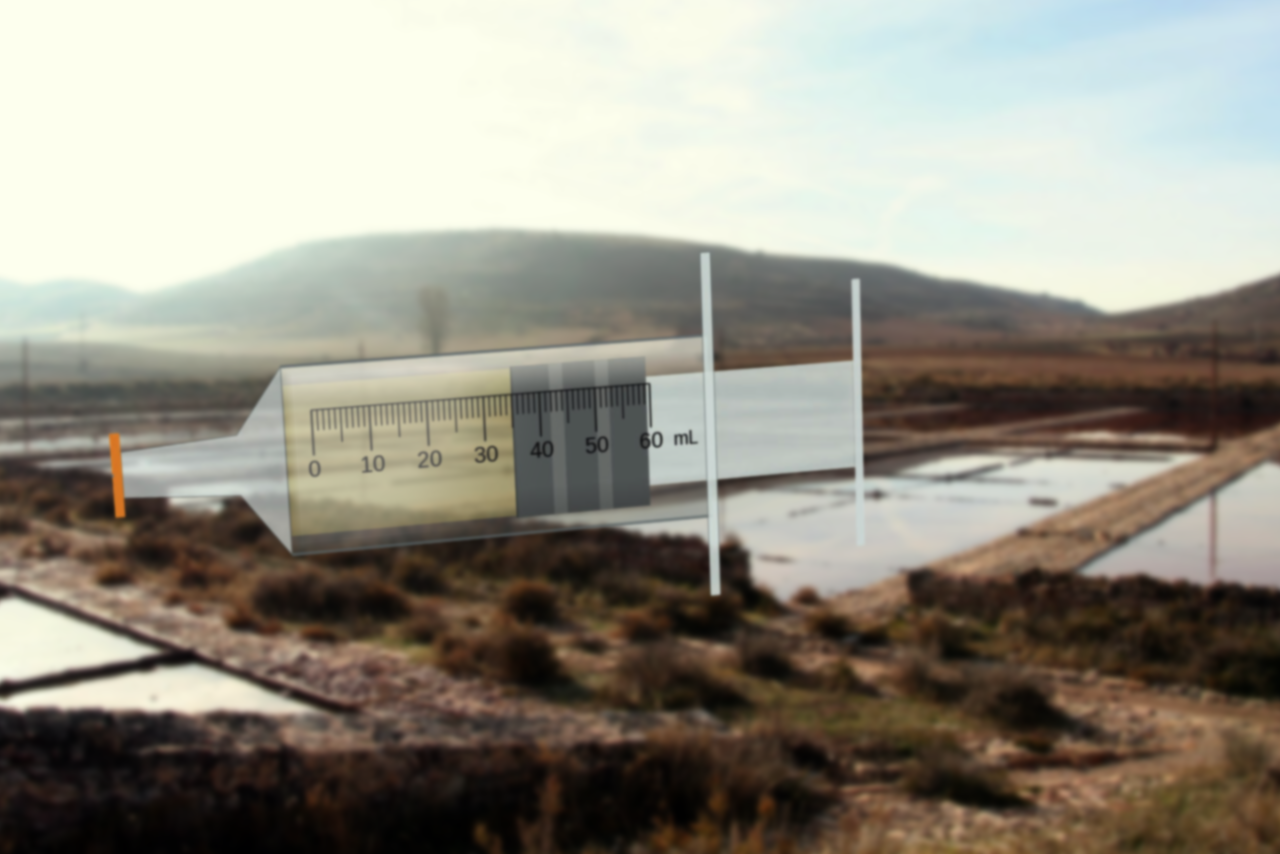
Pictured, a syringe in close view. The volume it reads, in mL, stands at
35 mL
